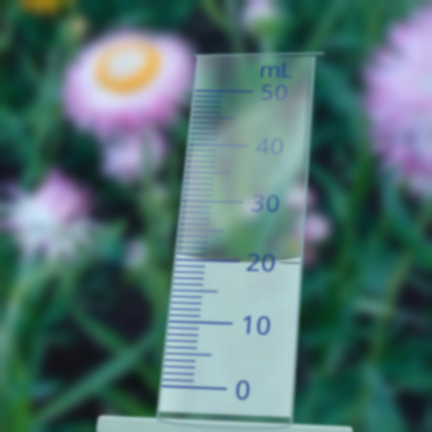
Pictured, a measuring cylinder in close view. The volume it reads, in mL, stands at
20 mL
